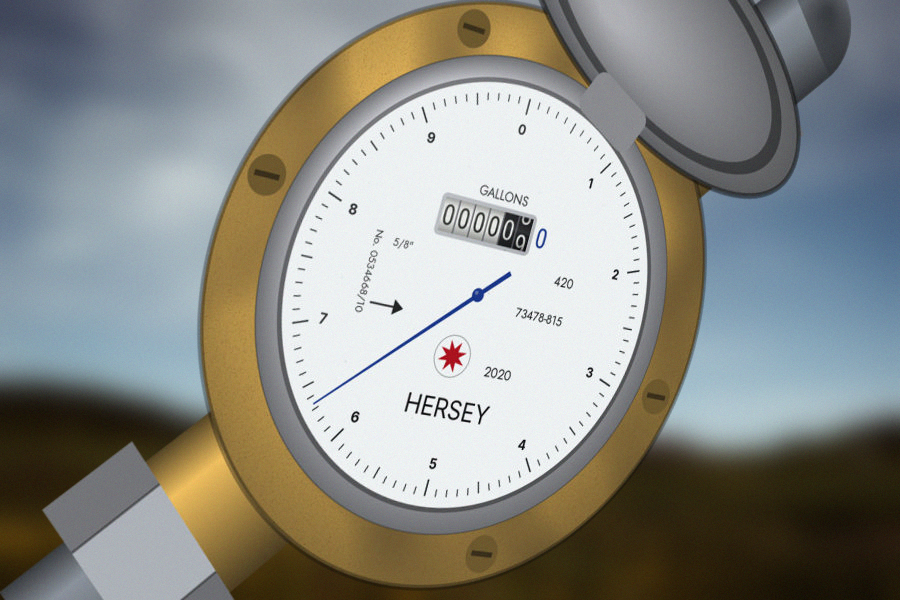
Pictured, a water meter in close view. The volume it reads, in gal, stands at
86.3 gal
